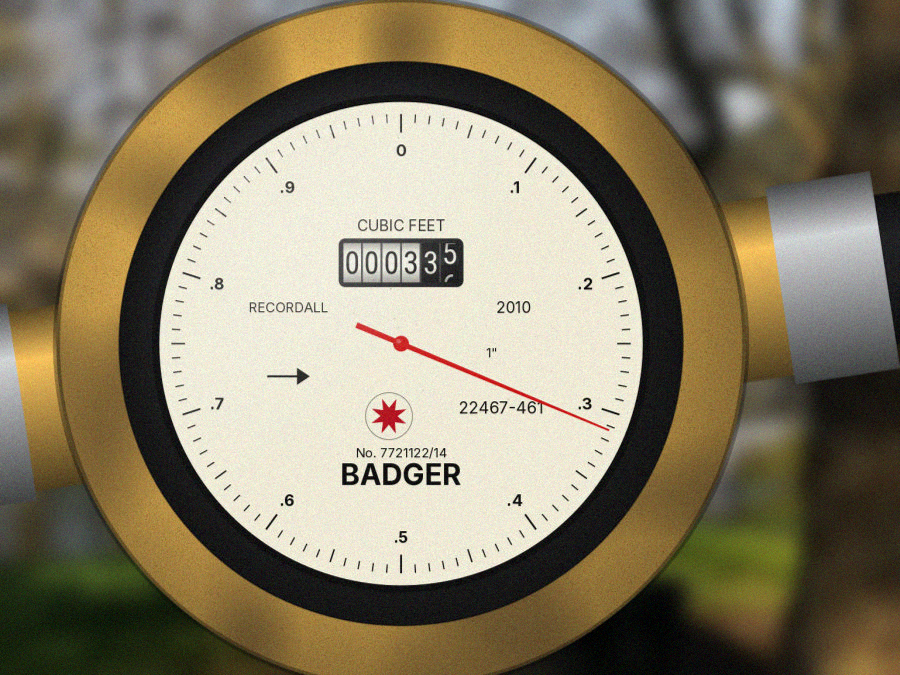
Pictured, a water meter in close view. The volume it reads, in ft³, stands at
335.31 ft³
